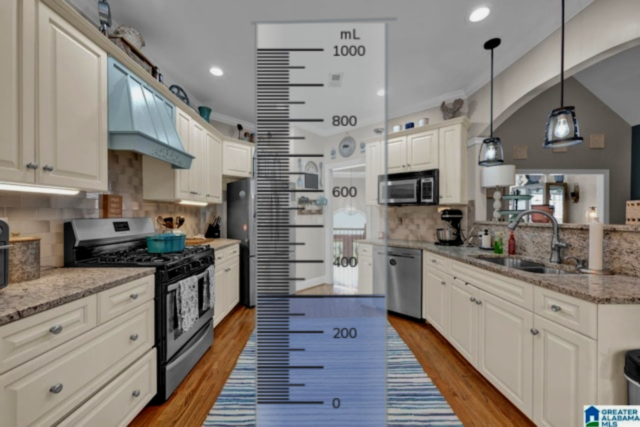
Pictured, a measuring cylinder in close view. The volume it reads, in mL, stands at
300 mL
